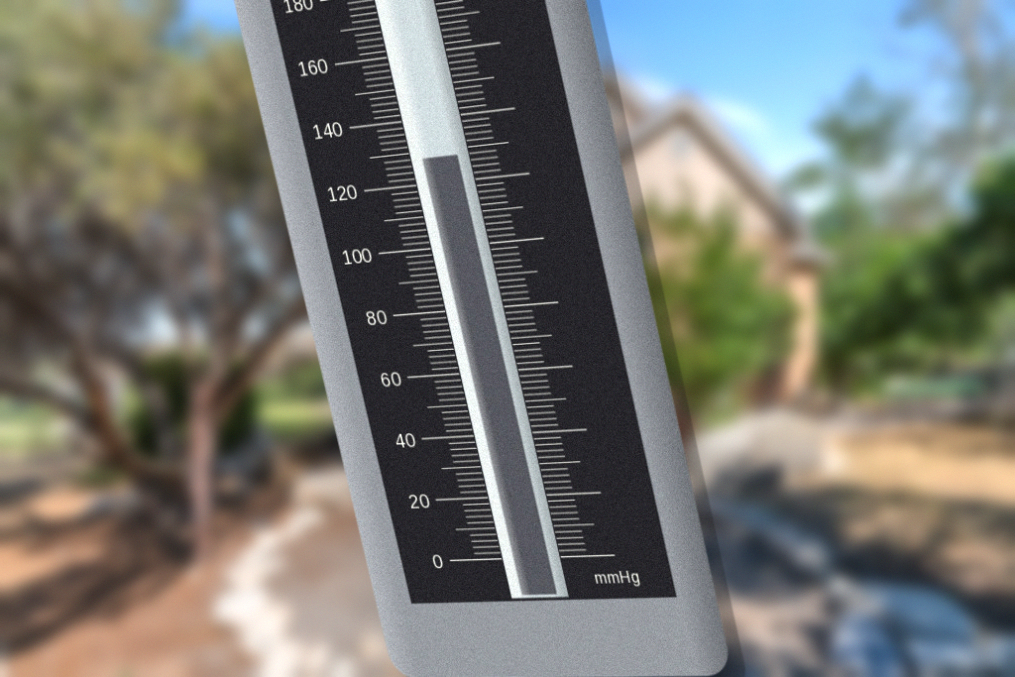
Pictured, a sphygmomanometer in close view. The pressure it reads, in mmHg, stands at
128 mmHg
